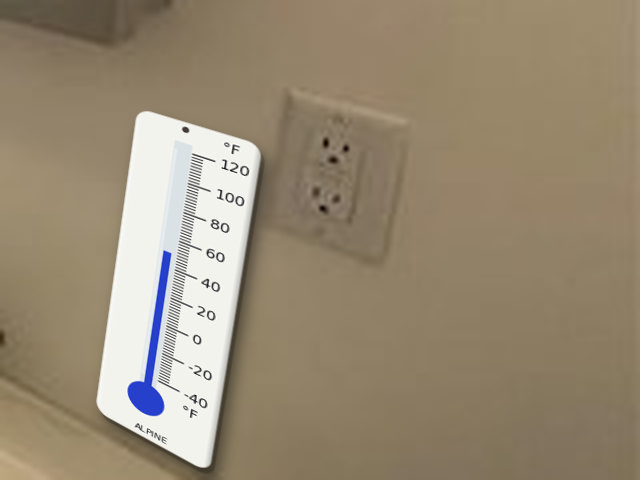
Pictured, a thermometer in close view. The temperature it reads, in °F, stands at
50 °F
